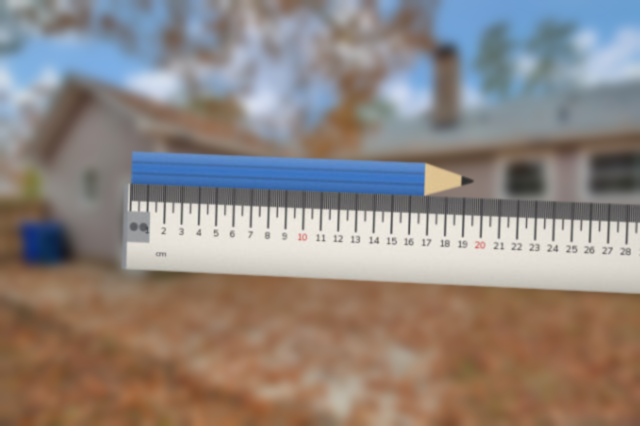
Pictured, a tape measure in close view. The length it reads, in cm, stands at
19.5 cm
